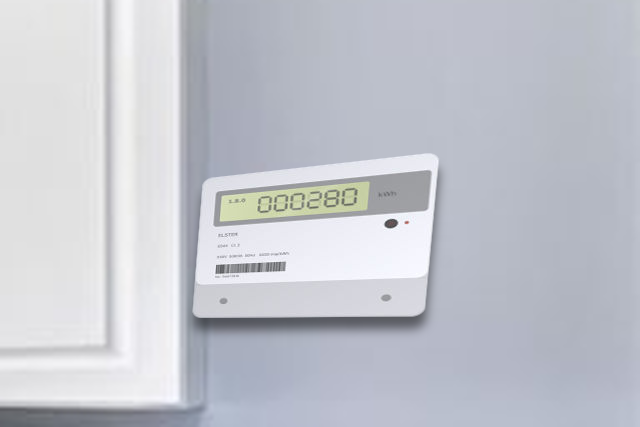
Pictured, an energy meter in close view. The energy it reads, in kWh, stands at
280 kWh
